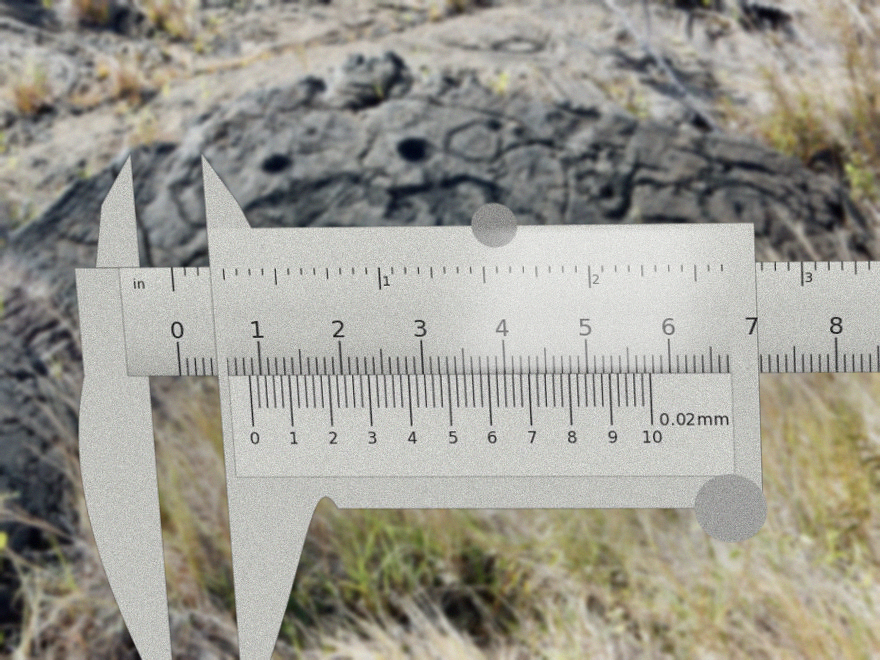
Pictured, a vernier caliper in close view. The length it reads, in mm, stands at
8.6 mm
